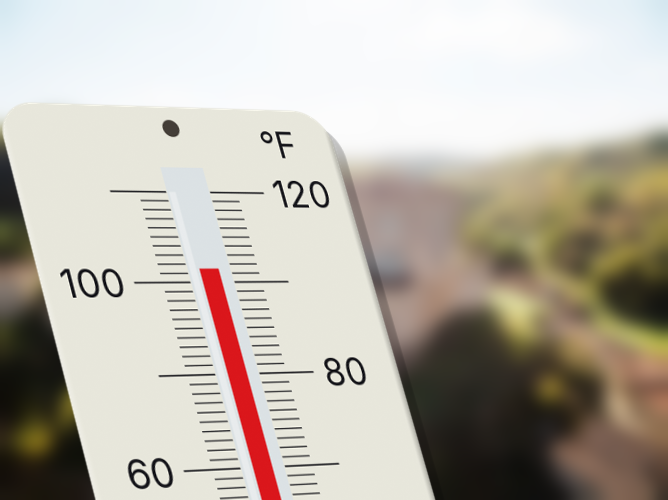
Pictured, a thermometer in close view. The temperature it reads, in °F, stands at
103 °F
